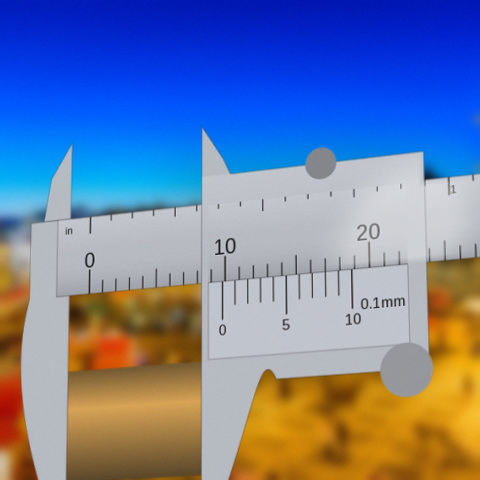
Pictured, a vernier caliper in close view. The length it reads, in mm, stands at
9.8 mm
